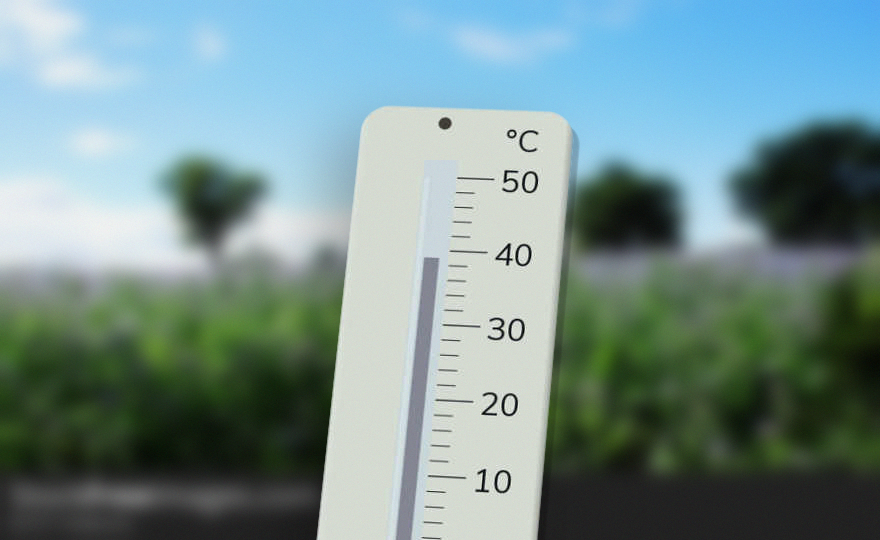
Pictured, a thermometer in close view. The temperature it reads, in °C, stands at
39 °C
